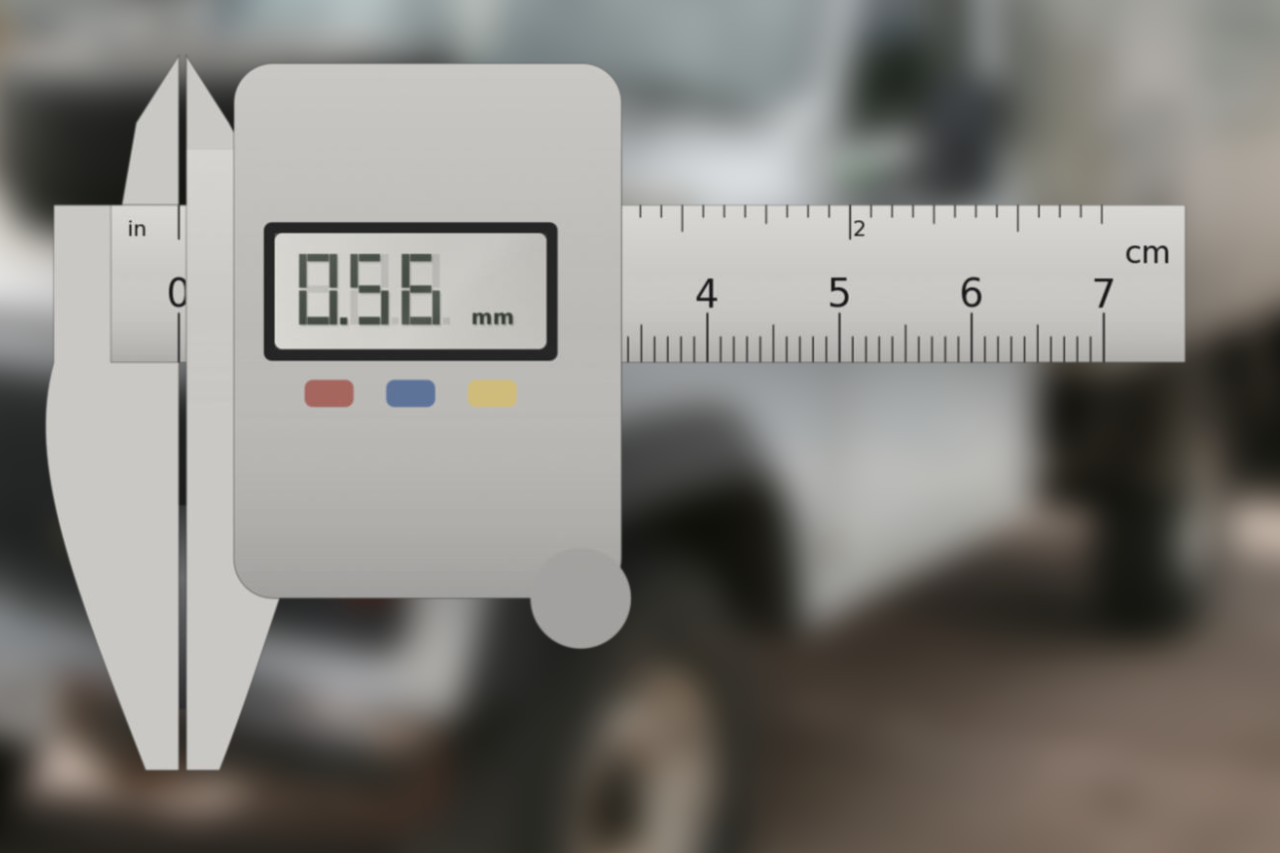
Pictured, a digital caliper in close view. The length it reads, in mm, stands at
0.56 mm
